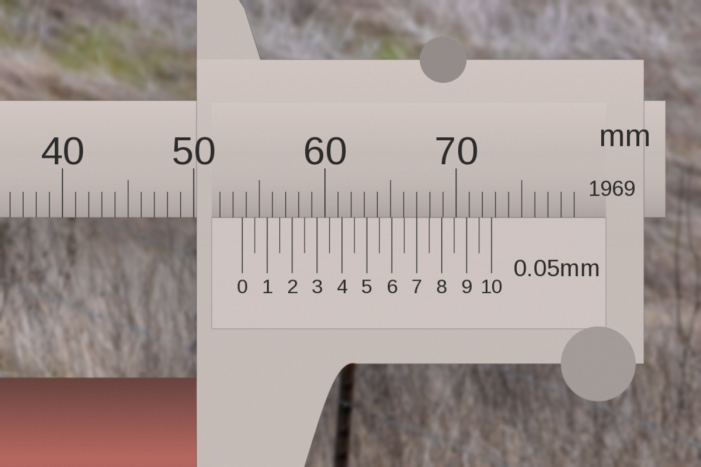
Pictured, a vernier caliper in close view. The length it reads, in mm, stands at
53.7 mm
